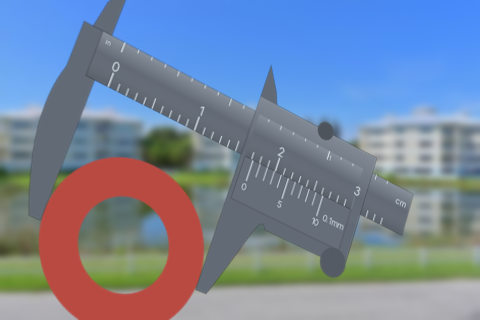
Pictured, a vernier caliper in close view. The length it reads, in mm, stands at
17.2 mm
